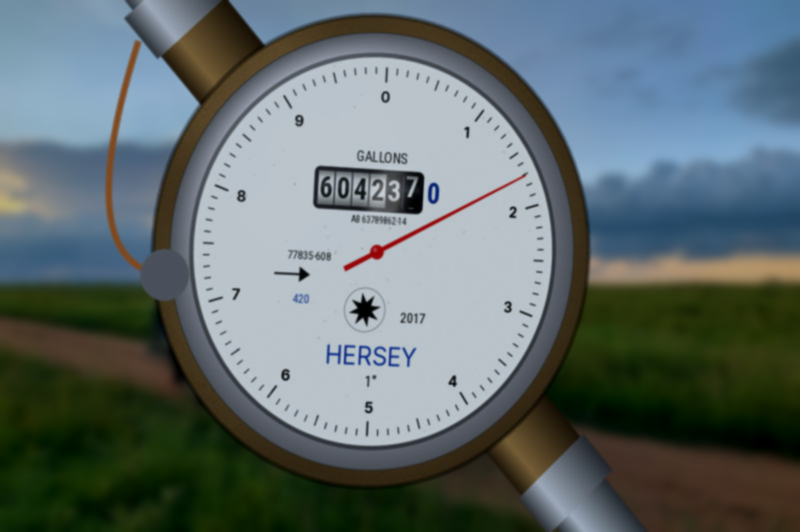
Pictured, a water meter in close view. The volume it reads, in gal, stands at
6042371.7 gal
